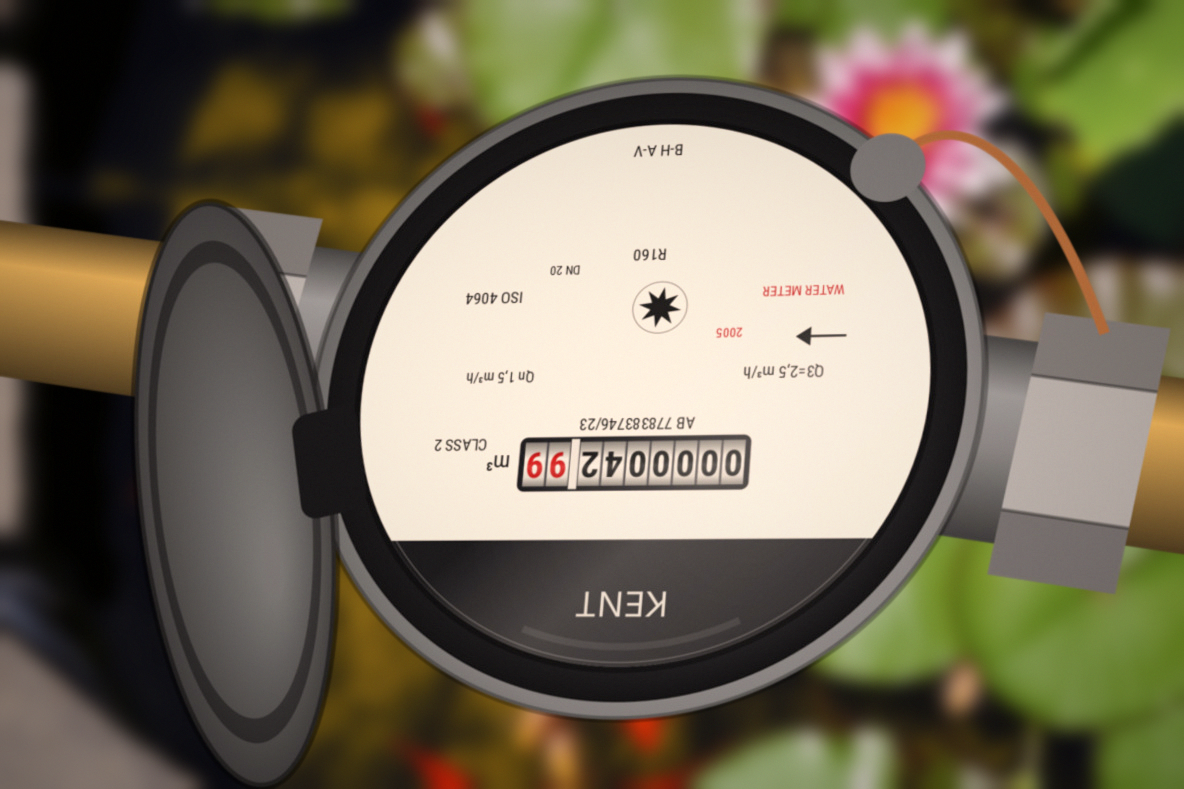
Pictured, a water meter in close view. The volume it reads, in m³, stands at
42.99 m³
